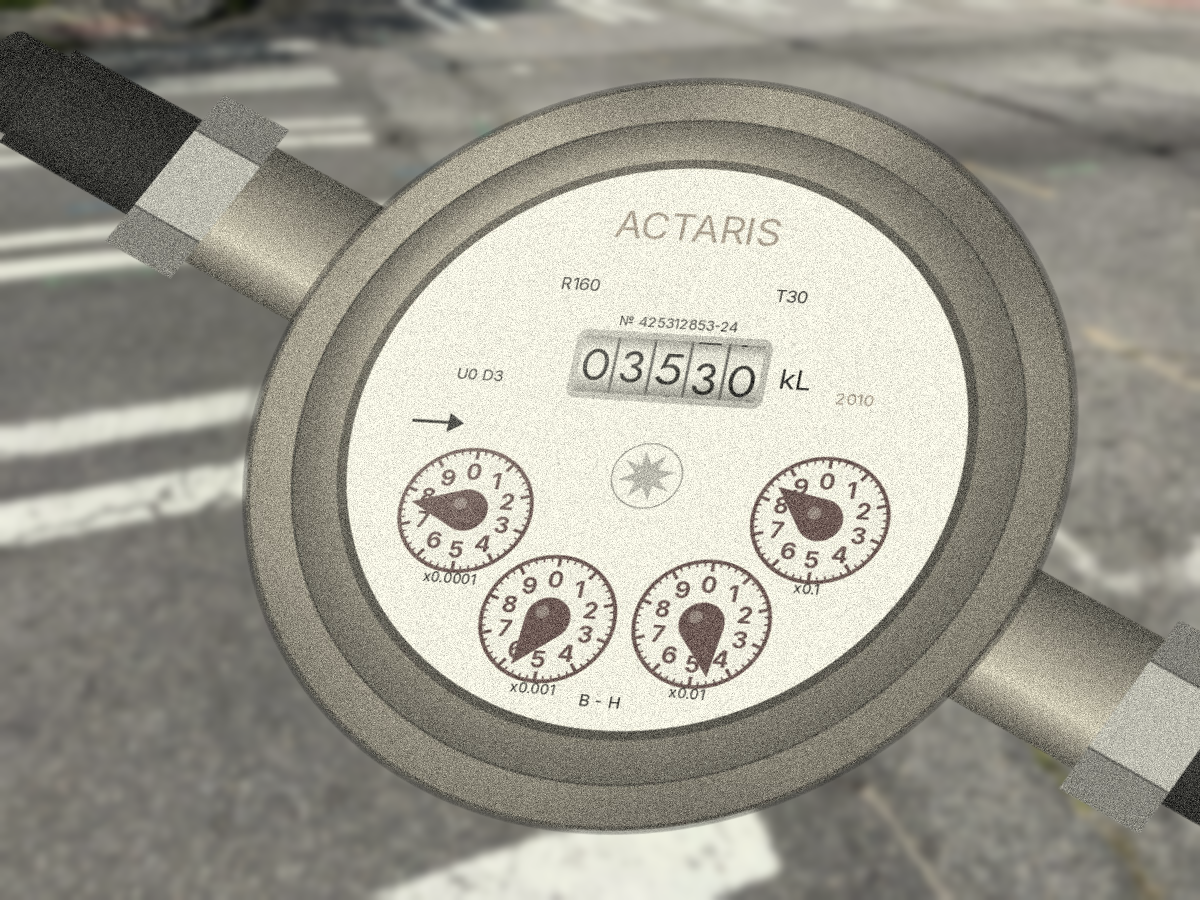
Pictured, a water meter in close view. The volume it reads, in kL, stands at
3529.8457 kL
